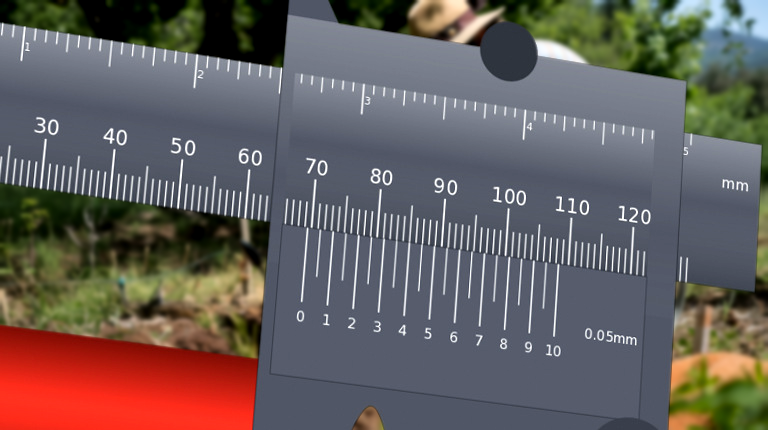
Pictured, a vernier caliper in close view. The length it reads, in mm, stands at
69.4 mm
